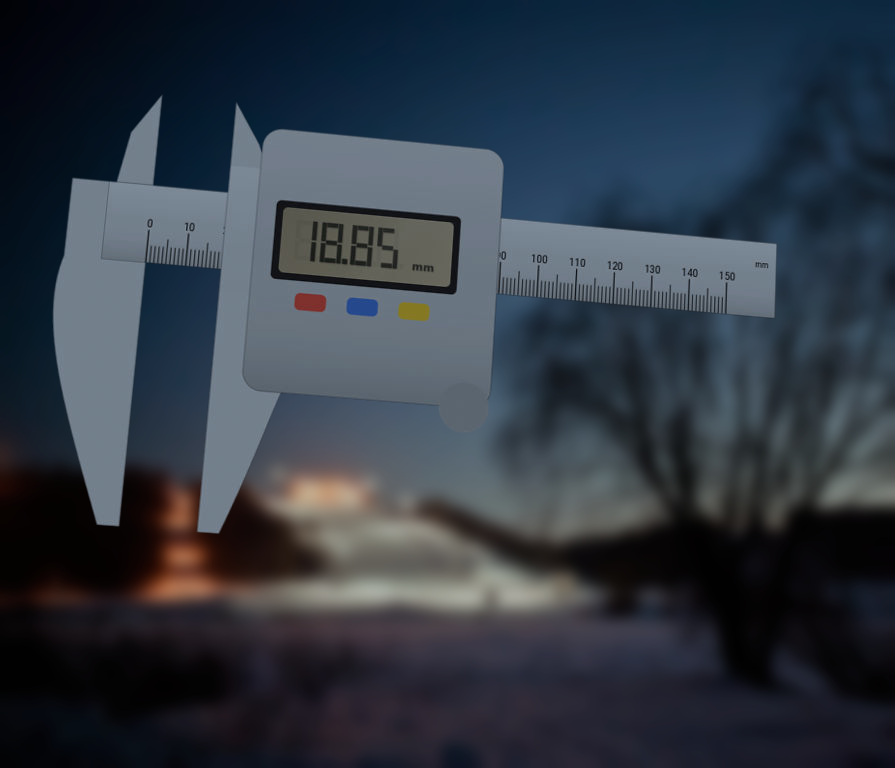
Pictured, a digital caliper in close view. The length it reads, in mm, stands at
18.85 mm
